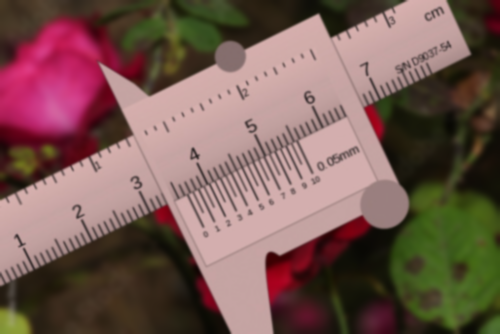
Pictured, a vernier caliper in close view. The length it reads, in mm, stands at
36.5 mm
